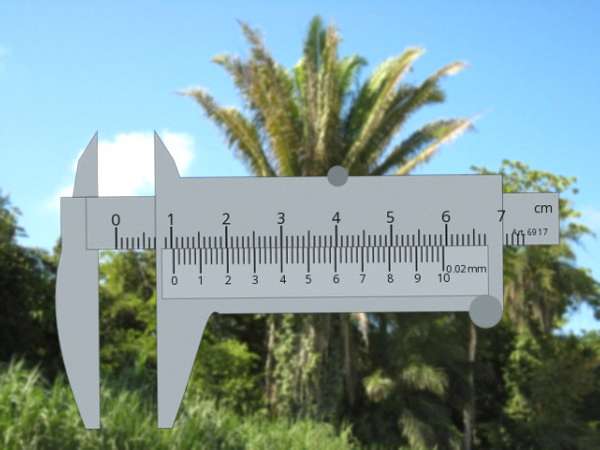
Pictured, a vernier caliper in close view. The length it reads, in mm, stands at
10.4 mm
